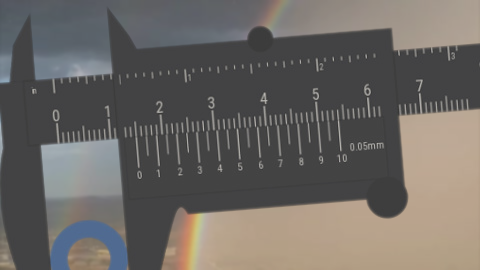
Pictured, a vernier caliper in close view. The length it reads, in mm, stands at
15.0 mm
